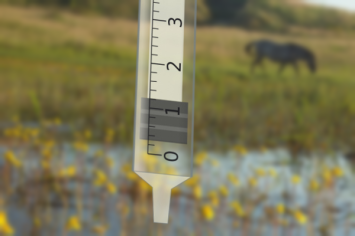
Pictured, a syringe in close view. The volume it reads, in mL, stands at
0.3 mL
